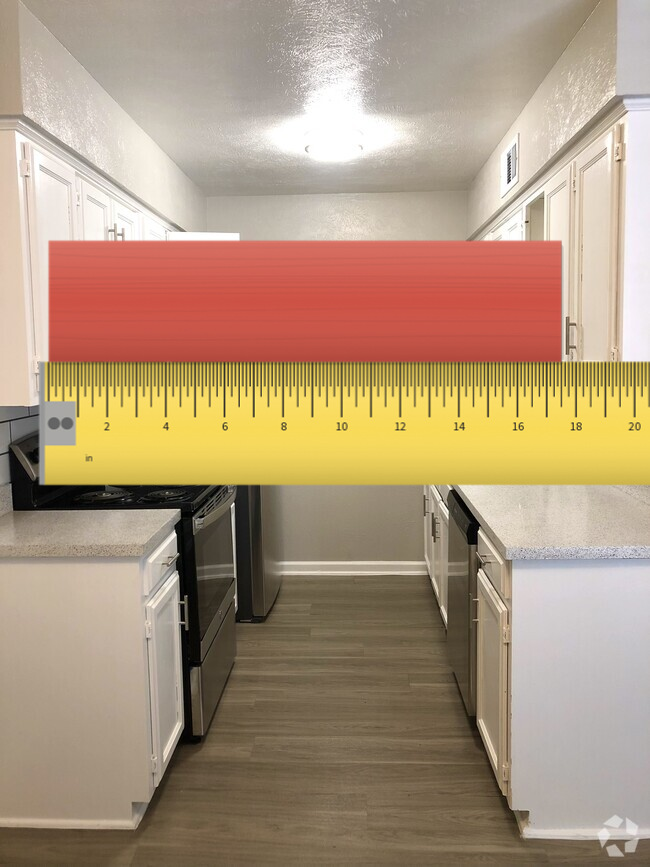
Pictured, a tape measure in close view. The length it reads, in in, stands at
17.5 in
